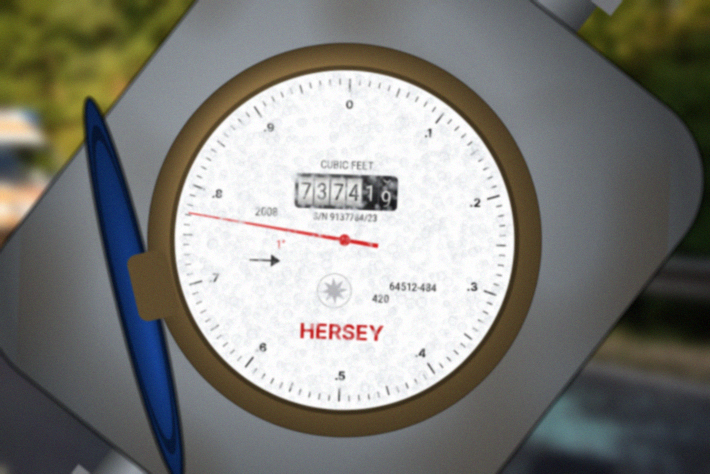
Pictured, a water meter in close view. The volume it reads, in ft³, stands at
737418.77 ft³
